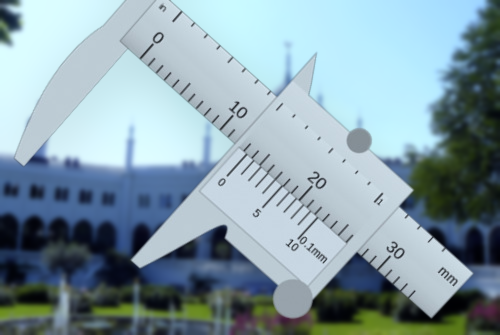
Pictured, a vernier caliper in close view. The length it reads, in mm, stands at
13.4 mm
